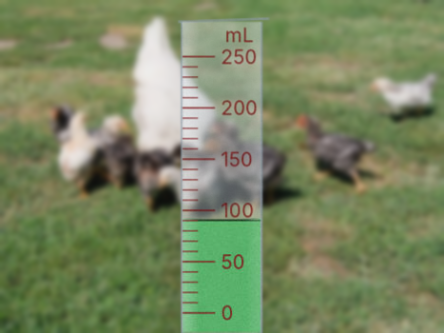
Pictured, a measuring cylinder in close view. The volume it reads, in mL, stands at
90 mL
